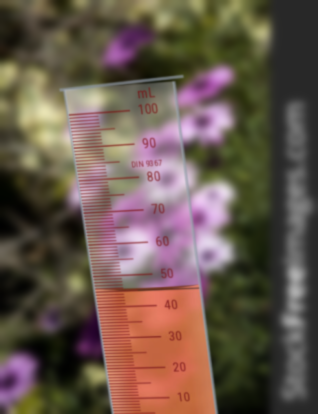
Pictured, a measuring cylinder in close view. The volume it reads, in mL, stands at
45 mL
